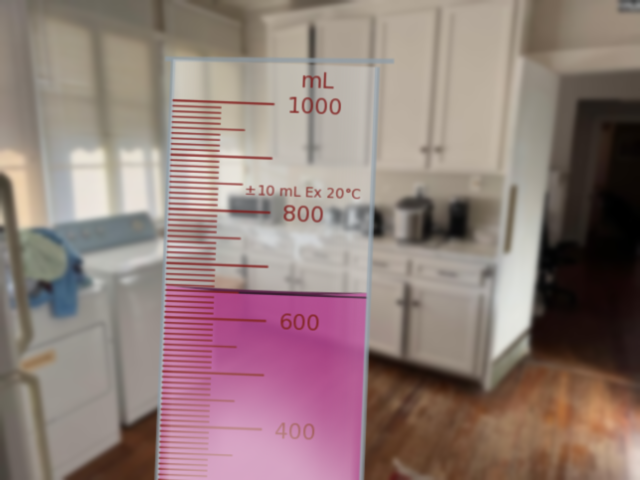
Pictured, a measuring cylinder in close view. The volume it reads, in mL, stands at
650 mL
